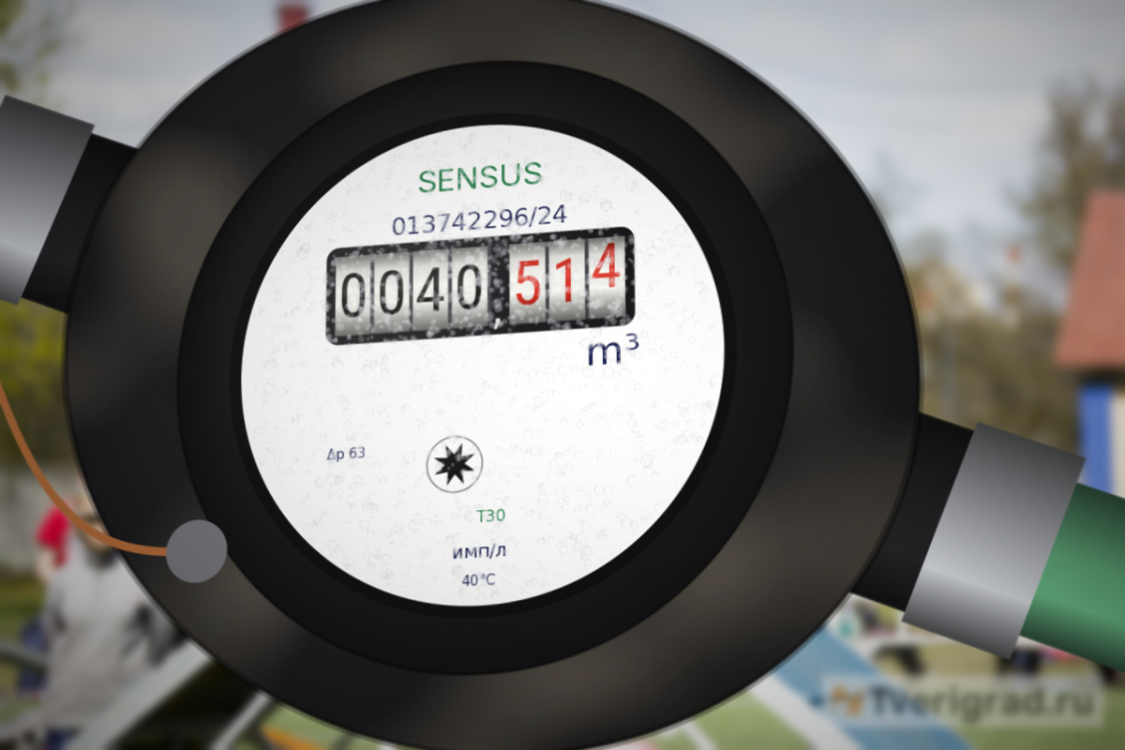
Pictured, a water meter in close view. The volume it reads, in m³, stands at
40.514 m³
